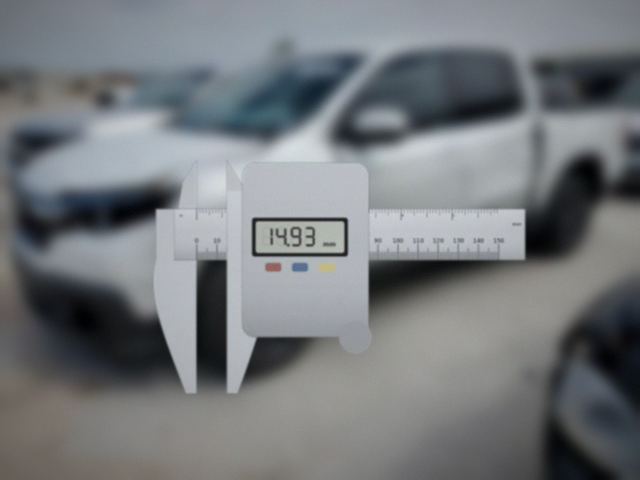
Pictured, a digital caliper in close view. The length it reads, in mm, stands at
14.93 mm
